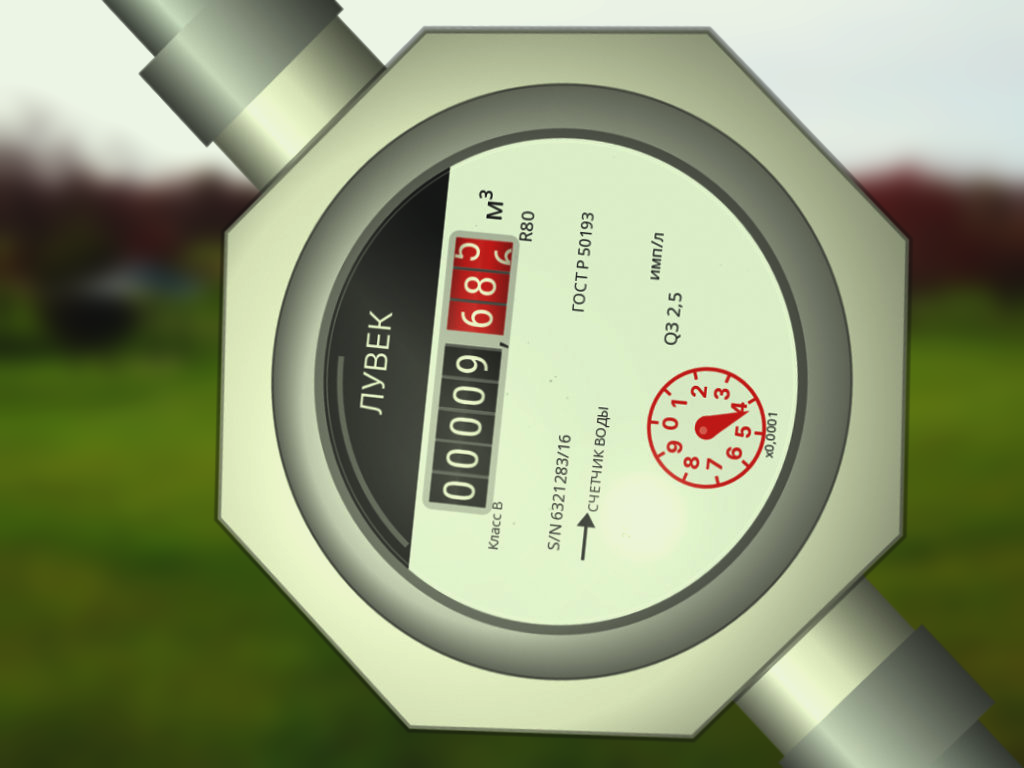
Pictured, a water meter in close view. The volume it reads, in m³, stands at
9.6854 m³
